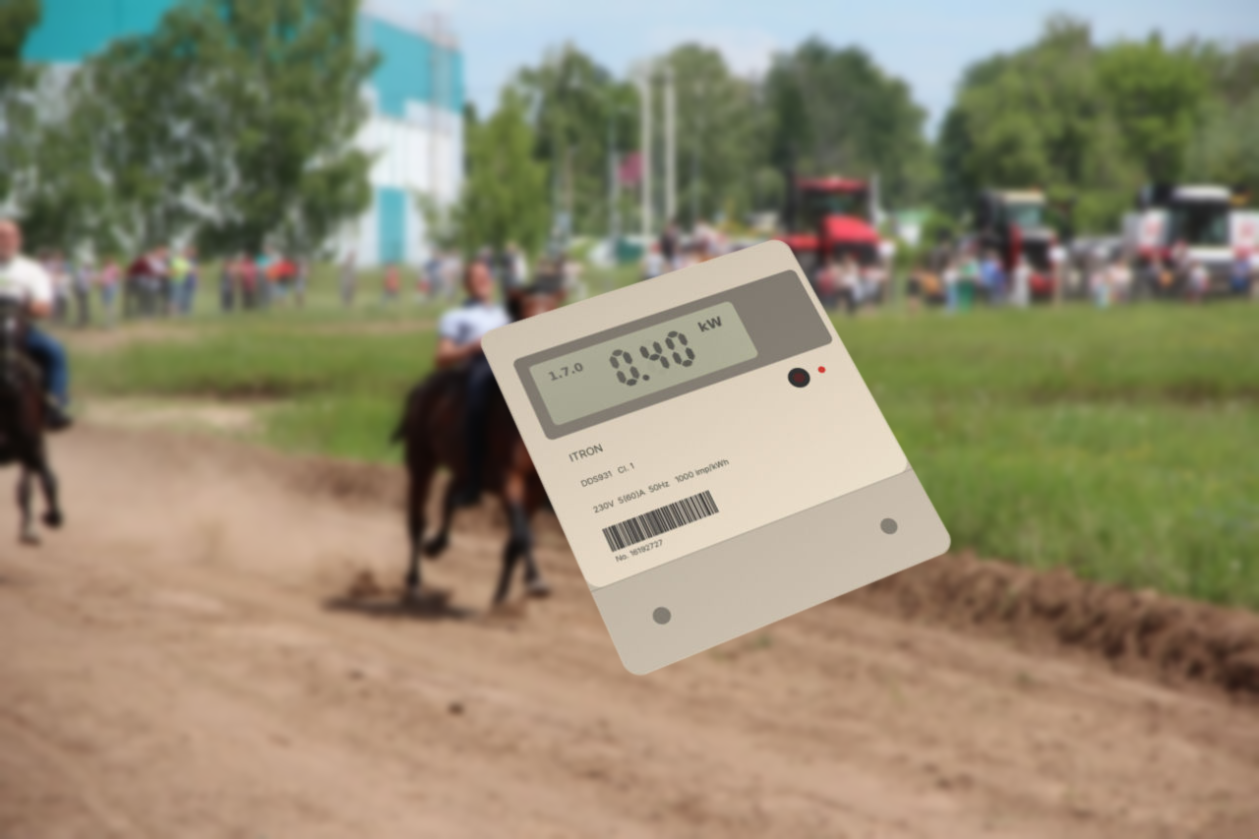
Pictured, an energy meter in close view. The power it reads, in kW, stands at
0.40 kW
